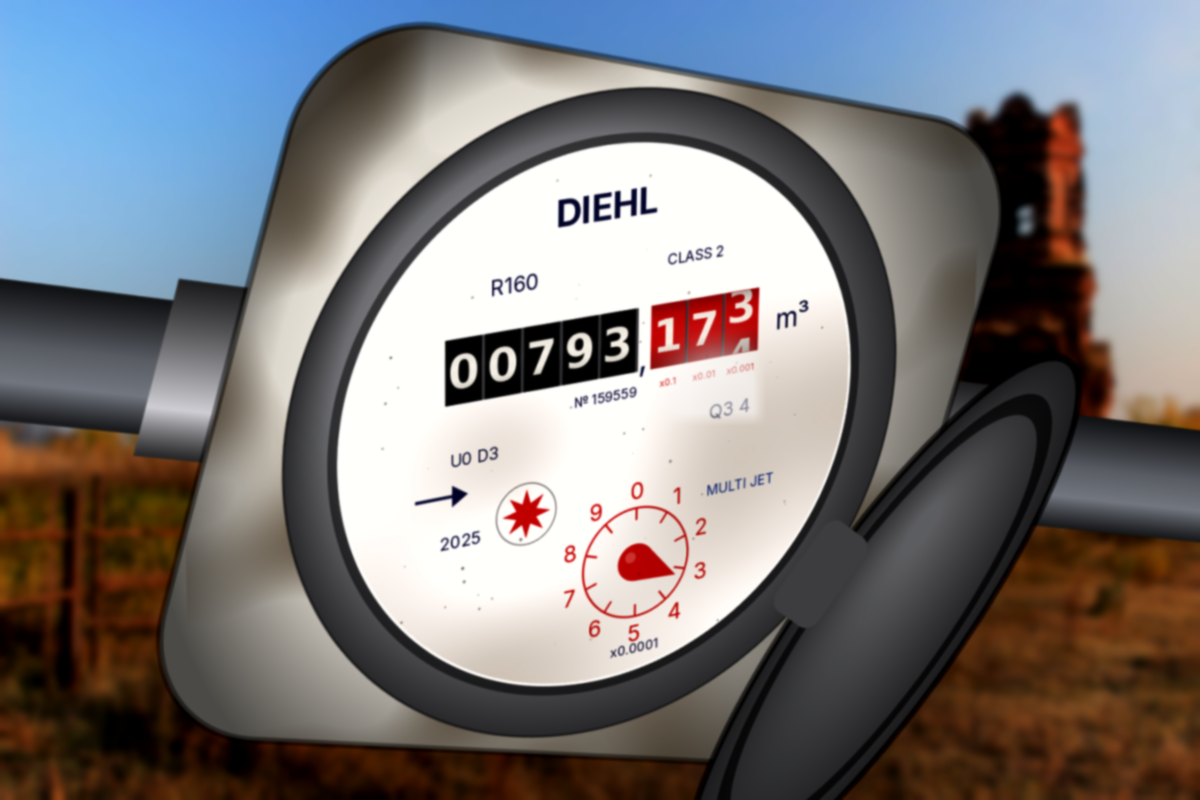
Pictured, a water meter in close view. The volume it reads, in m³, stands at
793.1733 m³
